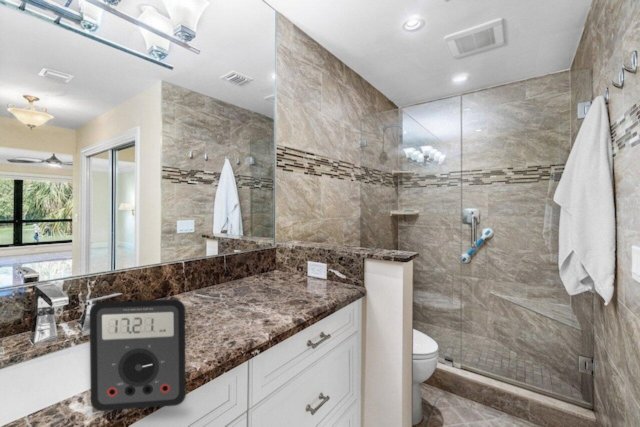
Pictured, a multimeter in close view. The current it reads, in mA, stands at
17.21 mA
